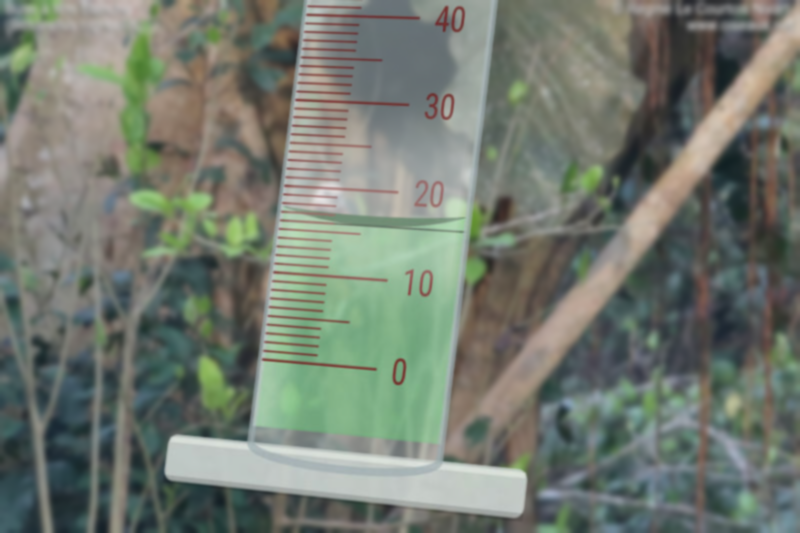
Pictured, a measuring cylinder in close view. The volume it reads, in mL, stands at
16 mL
